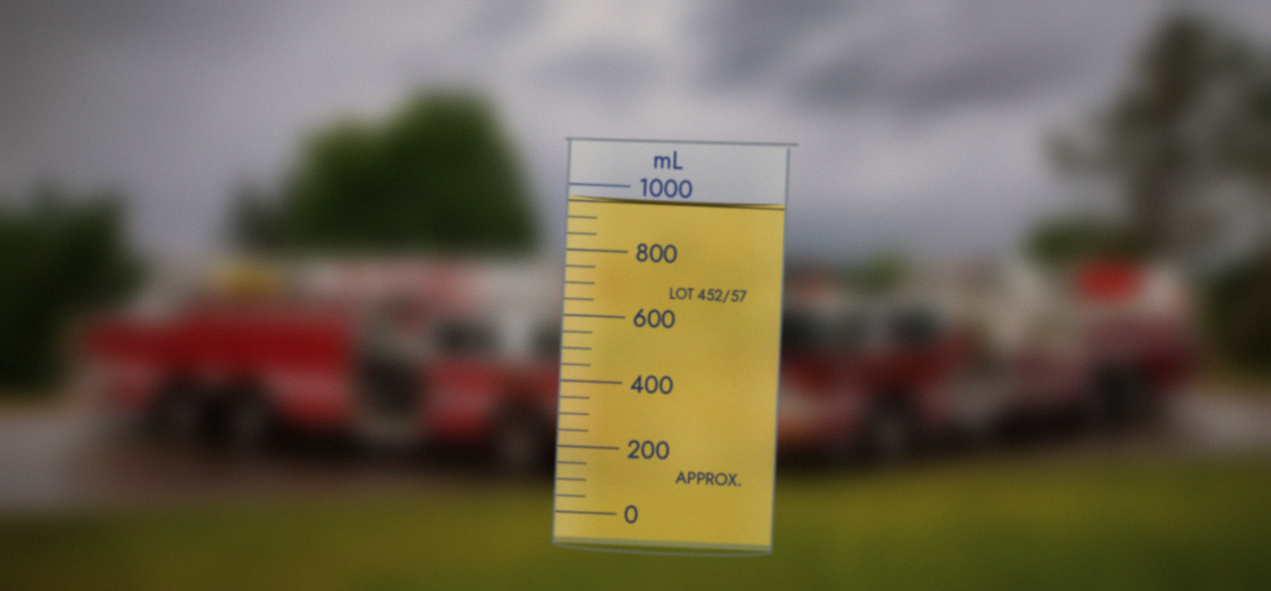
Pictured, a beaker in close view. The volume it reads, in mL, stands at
950 mL
